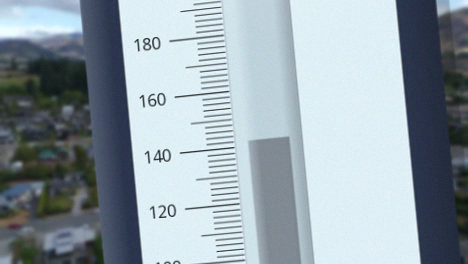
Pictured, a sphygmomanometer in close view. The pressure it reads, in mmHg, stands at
142 mmHg
